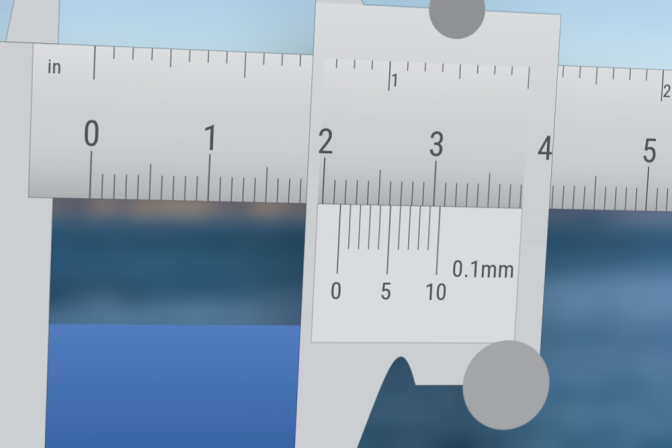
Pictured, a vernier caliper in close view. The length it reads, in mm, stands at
21.6 mm
